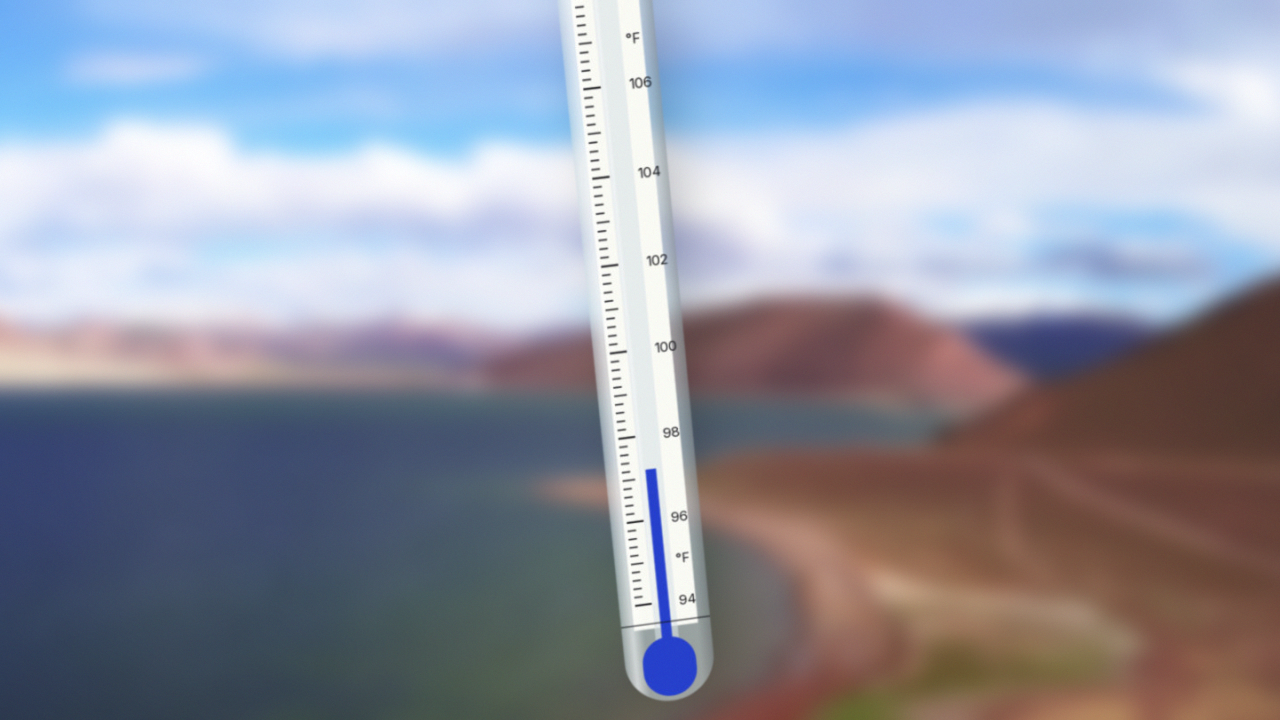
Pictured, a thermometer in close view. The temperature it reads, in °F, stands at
97.2 °F
